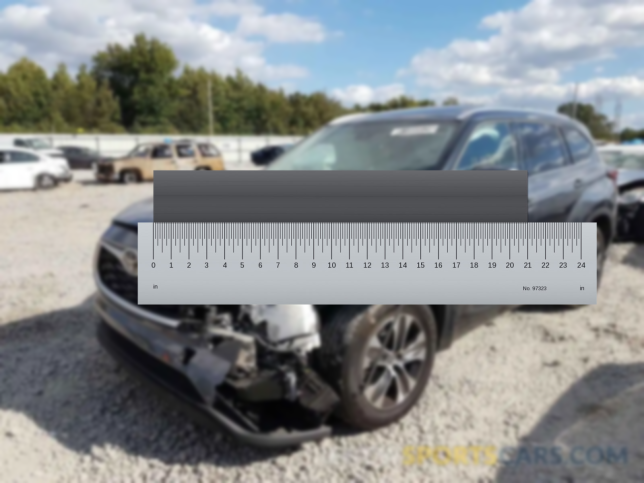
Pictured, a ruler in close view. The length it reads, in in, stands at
21 in
